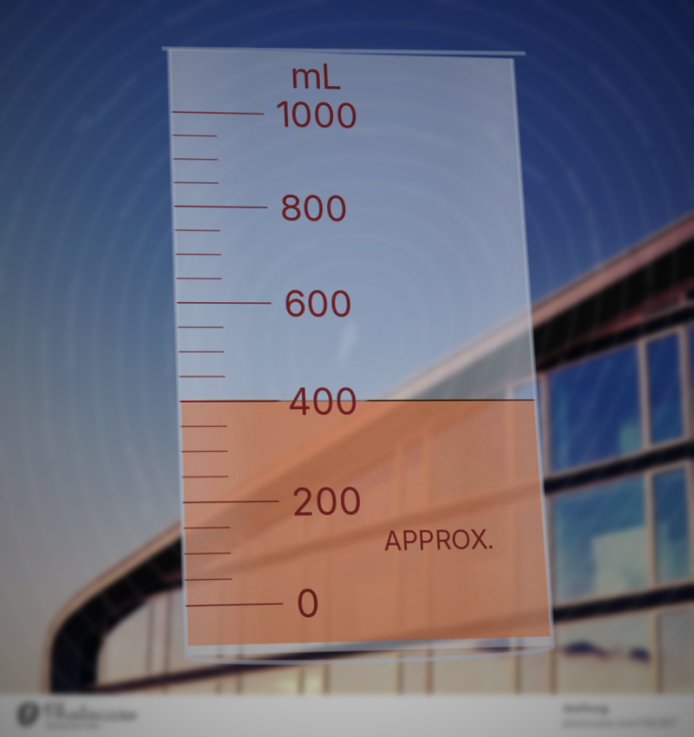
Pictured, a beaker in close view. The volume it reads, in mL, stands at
400 mL
